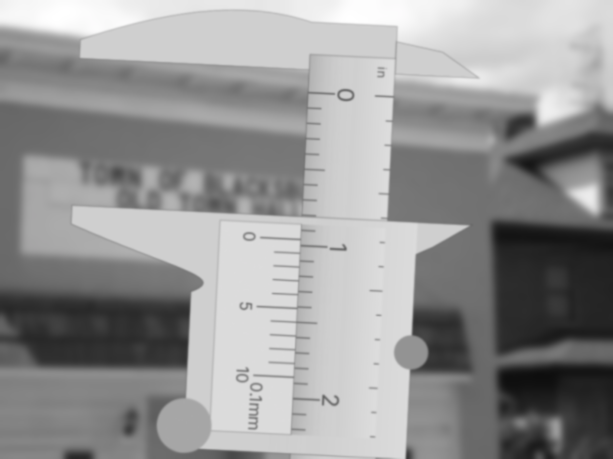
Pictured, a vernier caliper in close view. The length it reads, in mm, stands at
9.6 mm
